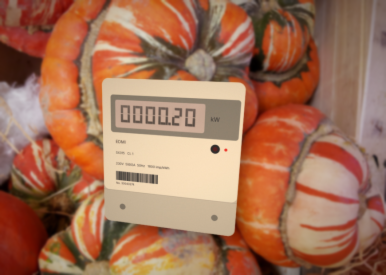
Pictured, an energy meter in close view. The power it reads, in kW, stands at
0.20 kW
